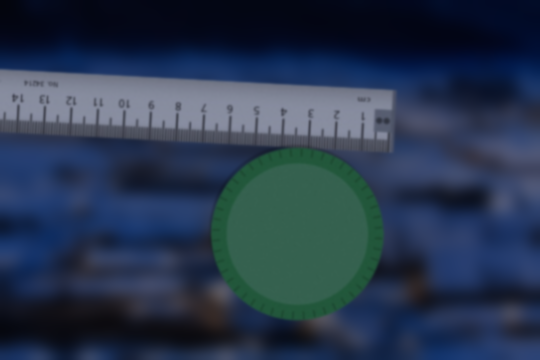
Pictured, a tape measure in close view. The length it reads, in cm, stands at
6.5 cm
